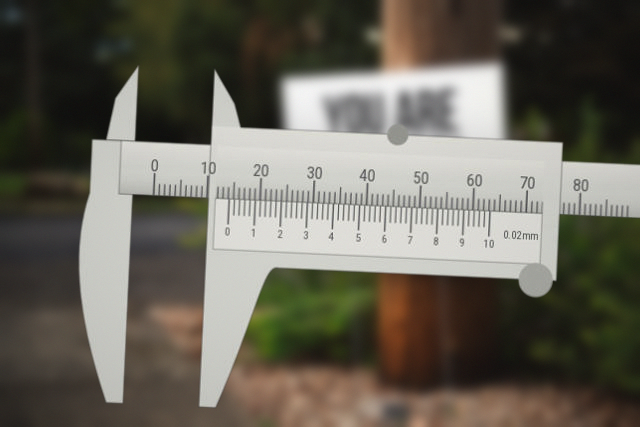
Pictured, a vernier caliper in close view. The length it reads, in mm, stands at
14.2 mm
